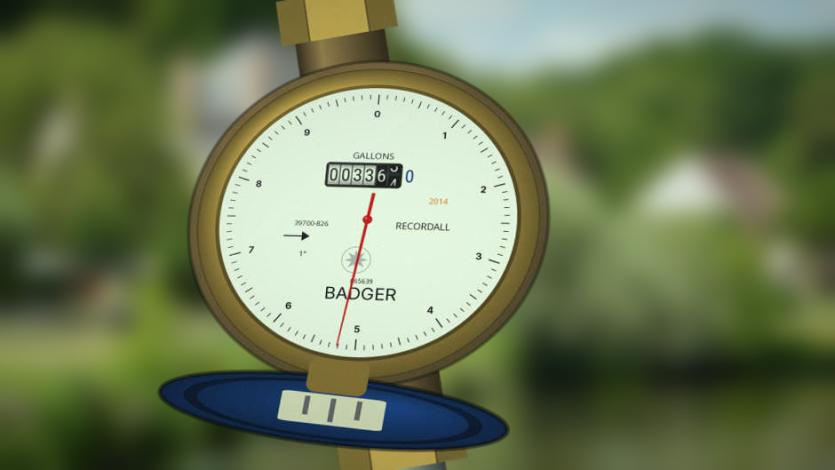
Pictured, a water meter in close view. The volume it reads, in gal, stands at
33635.2 gal
